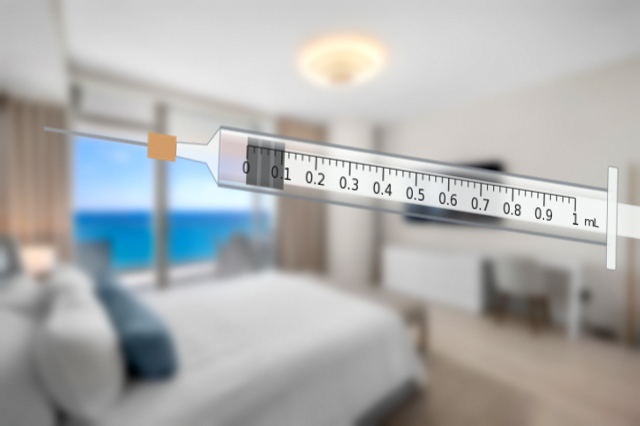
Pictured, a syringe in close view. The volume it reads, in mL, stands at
0 mL
